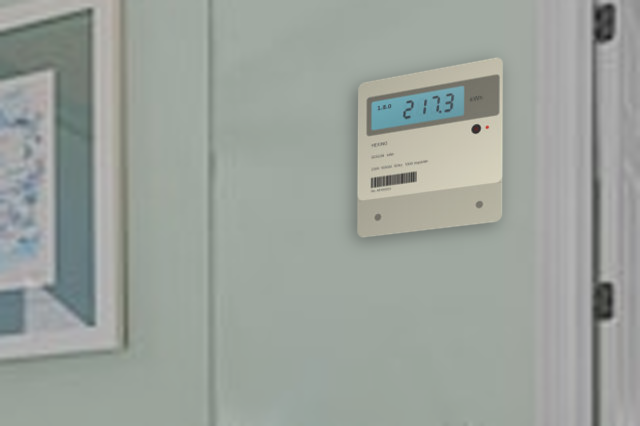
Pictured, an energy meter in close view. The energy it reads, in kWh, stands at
217.3 kWh
